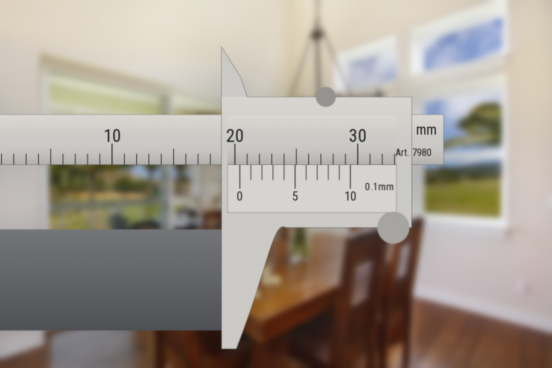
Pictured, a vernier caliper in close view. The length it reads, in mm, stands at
20.4 mm
